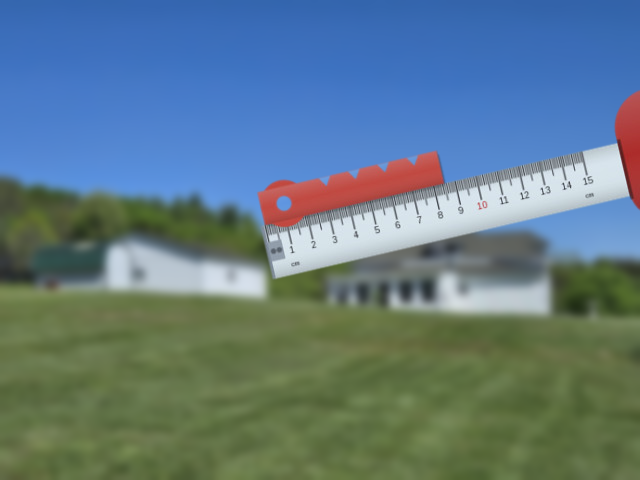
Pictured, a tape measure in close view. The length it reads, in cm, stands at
8.5 cm
